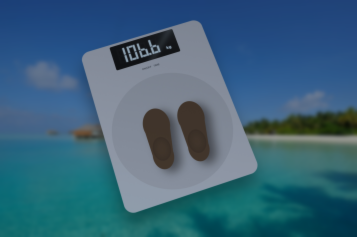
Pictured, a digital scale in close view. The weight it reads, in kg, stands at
106.6 kg
